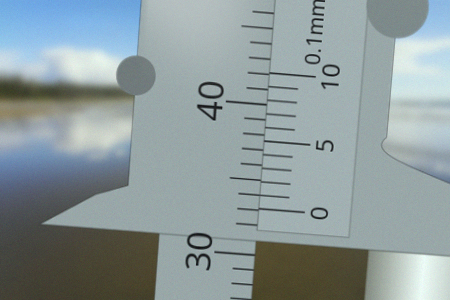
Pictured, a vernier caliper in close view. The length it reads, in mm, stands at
33.1 mm
